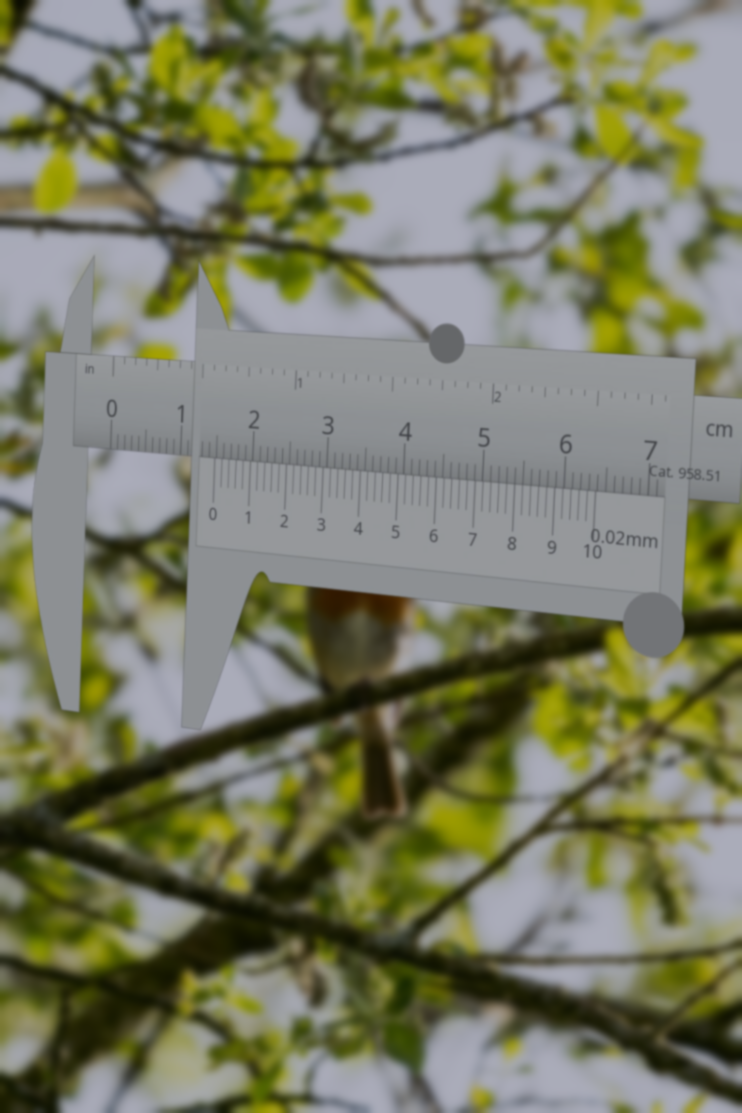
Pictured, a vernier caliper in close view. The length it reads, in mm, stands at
14.8 mm
